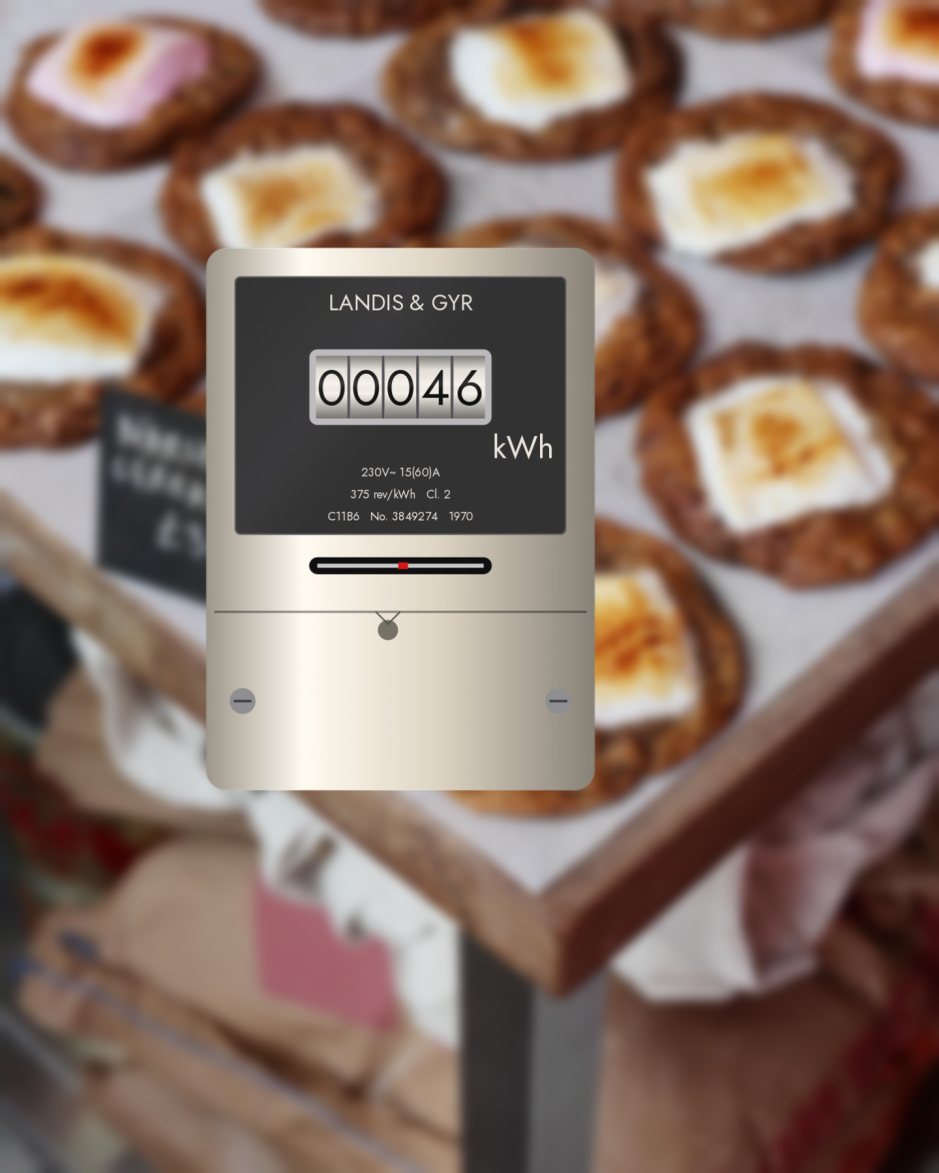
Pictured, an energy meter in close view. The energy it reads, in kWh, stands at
46 kWh
